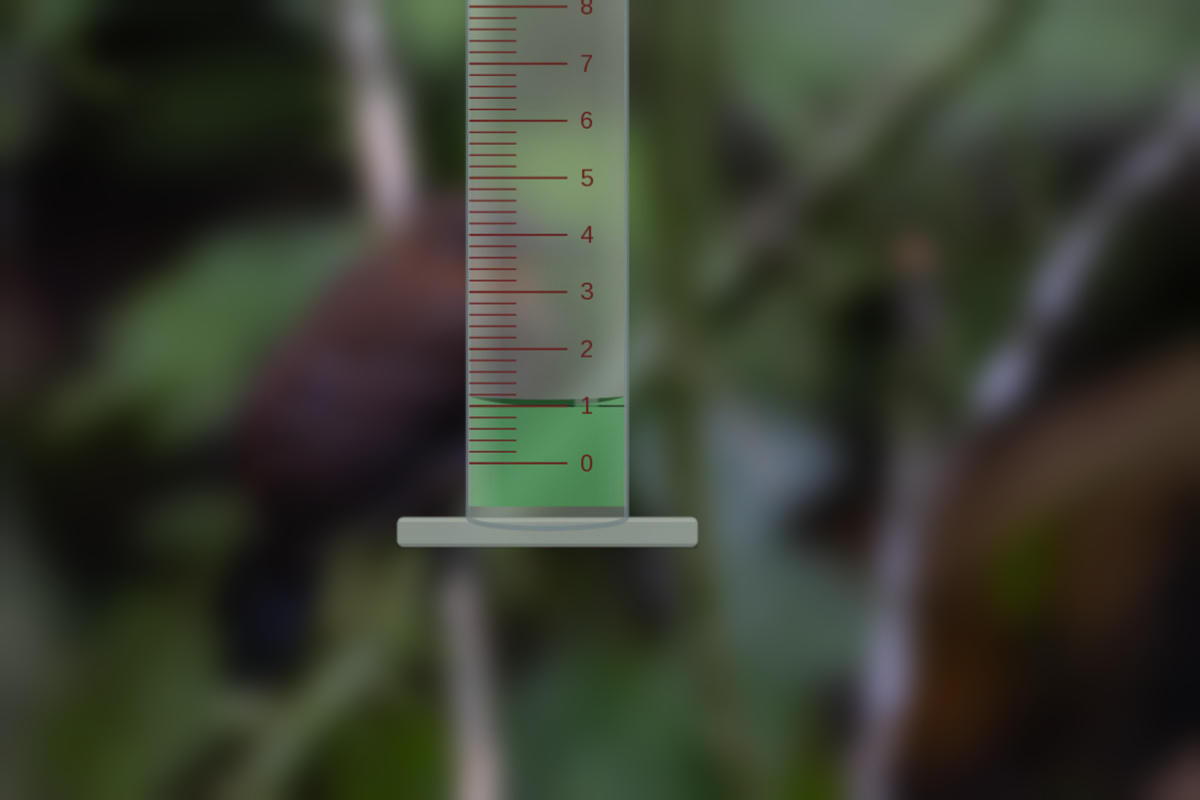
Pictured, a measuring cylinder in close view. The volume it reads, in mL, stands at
1 mL
